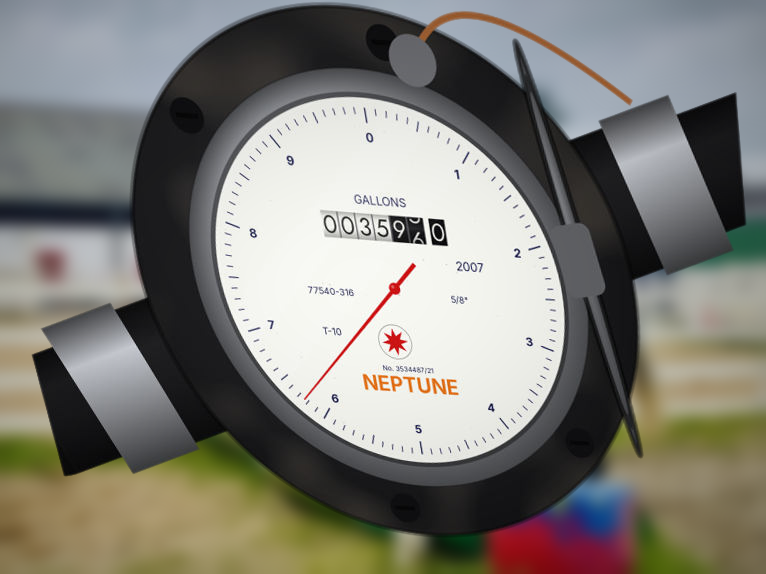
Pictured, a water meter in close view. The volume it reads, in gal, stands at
35956.2 gal
